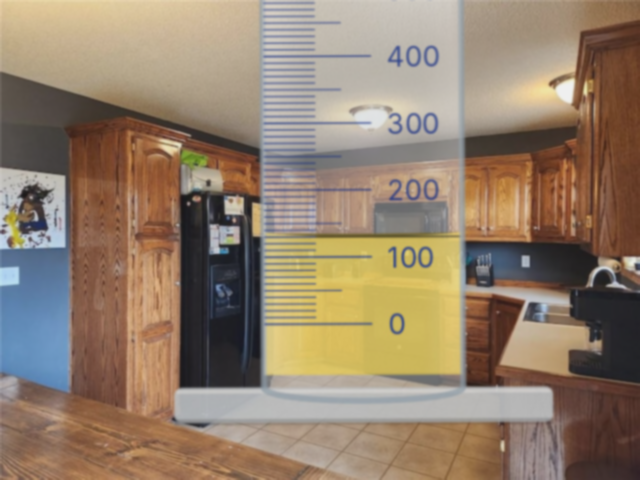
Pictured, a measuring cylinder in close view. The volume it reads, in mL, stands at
130 mL
